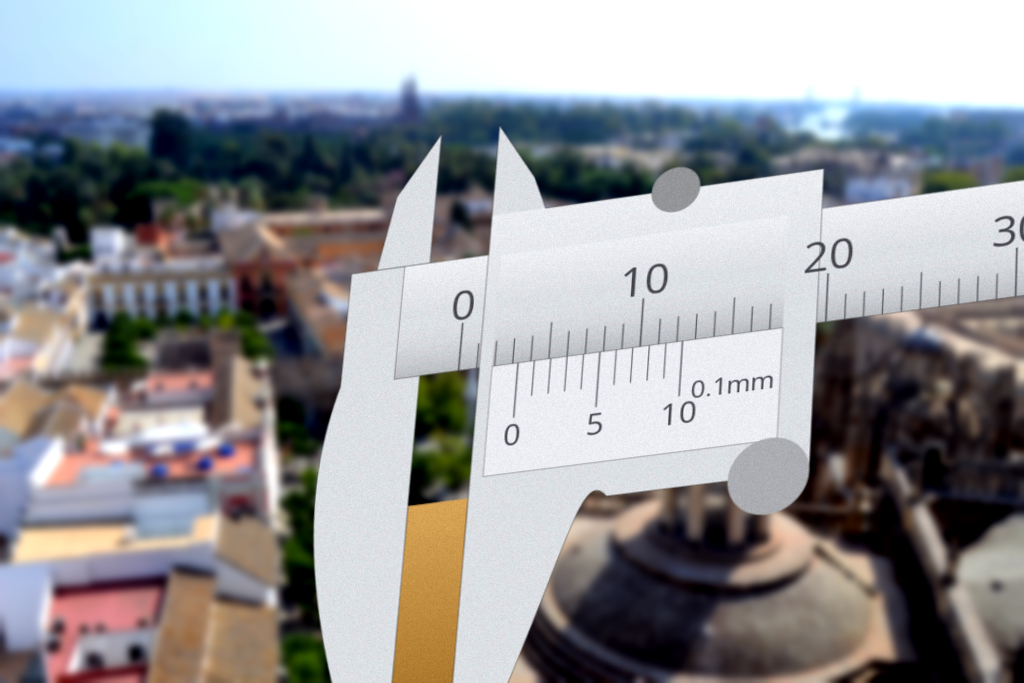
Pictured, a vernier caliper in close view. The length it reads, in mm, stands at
3.3 mm
